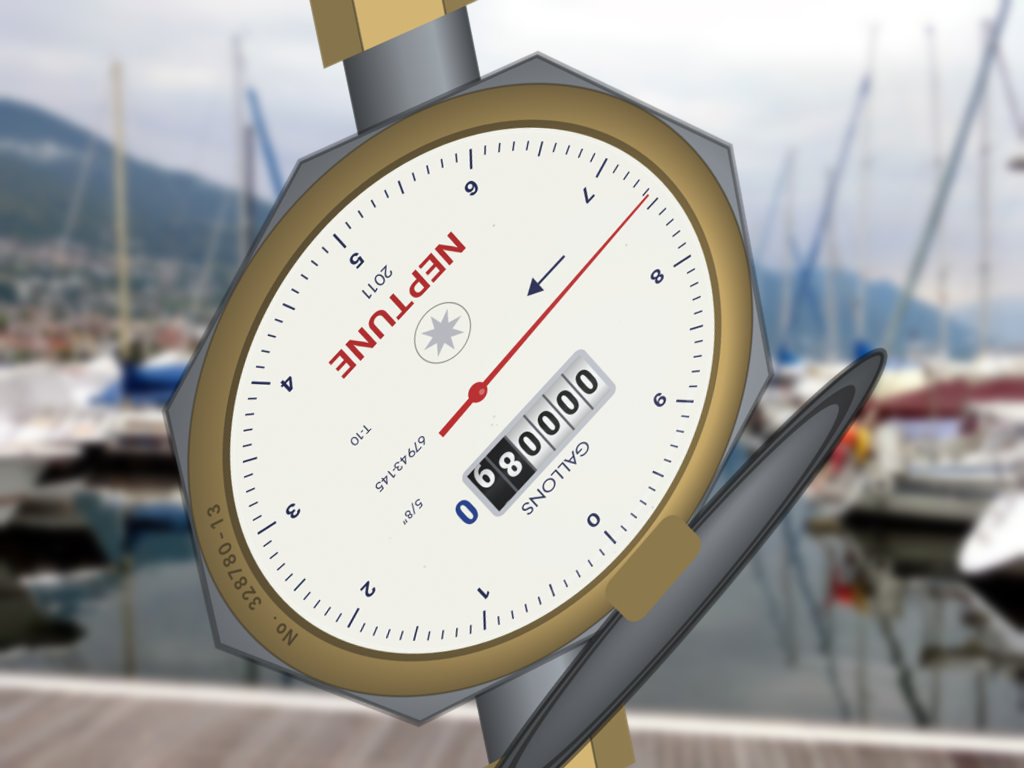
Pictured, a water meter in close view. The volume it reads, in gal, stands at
887.4 gal
